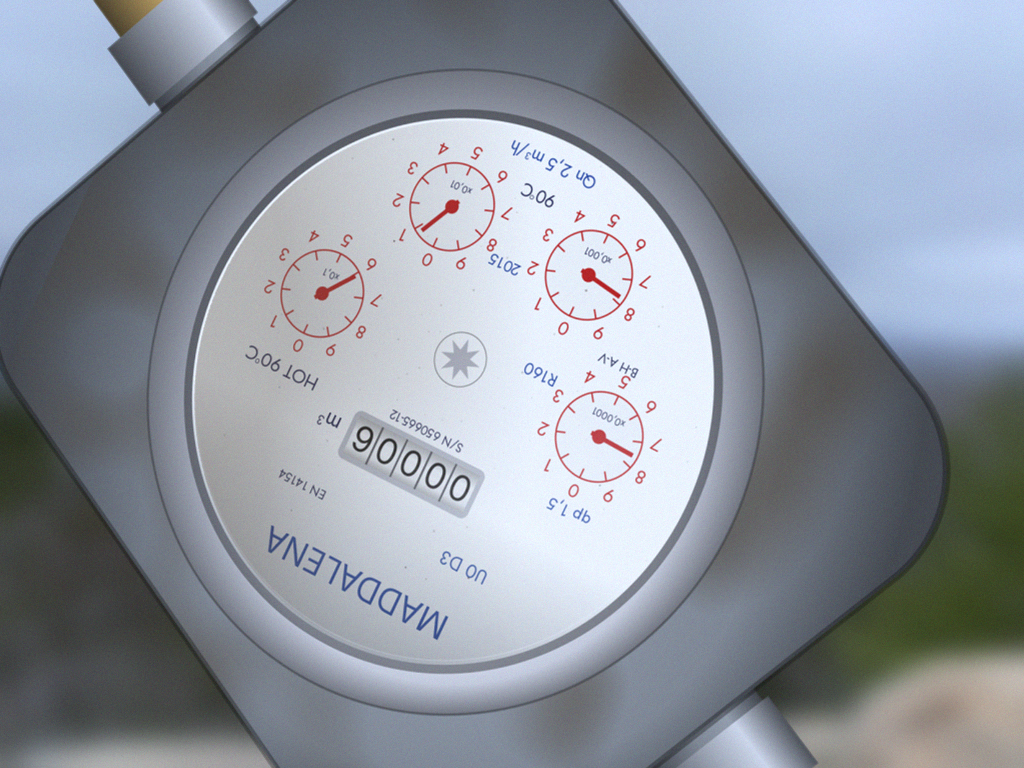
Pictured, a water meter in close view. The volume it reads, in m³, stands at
6.6077 m³
